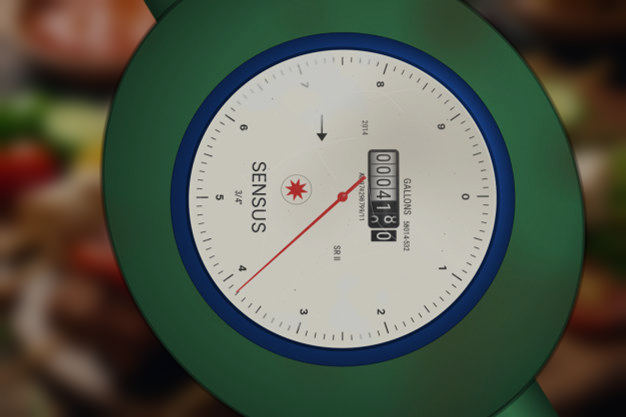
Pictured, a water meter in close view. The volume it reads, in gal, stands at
4183.8 gal
